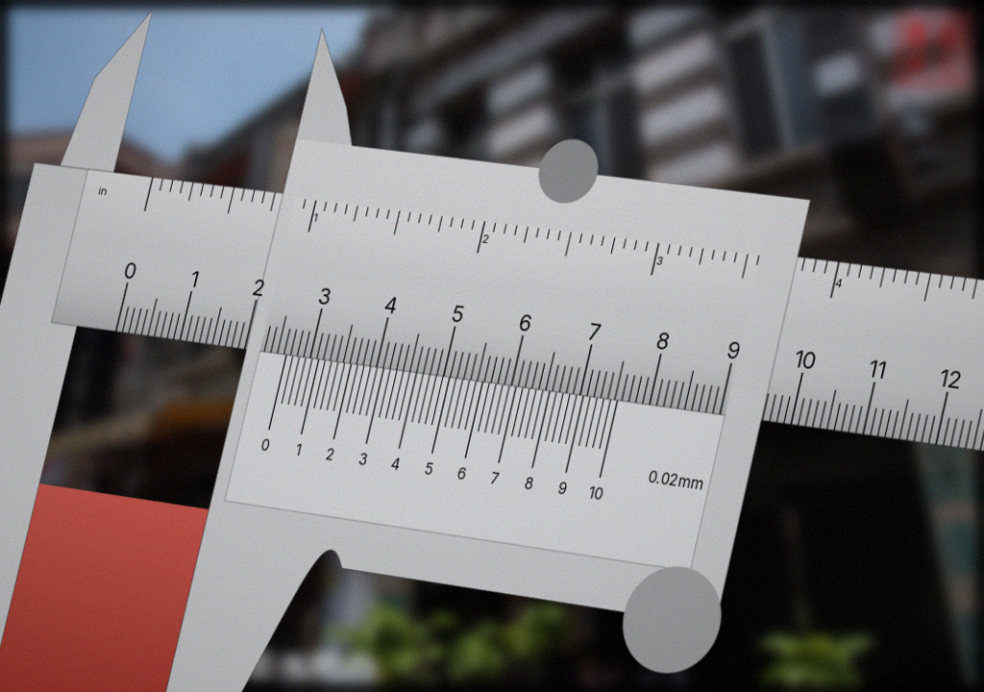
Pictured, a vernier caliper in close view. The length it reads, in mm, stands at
26.4 mm
